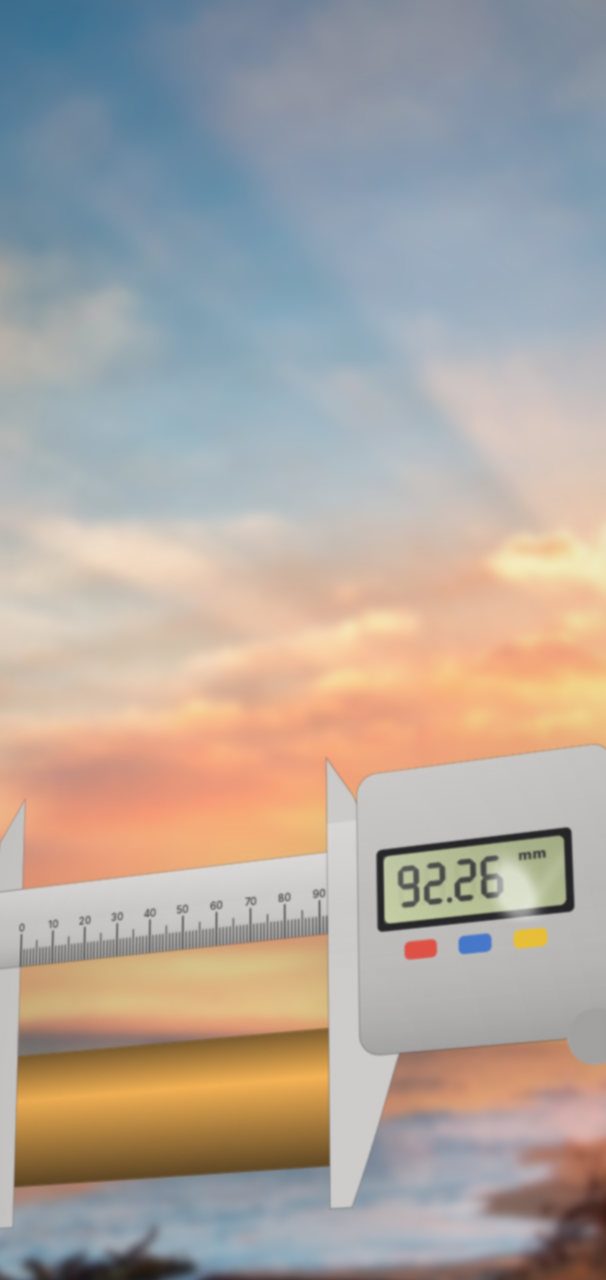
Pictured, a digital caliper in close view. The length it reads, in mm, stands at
92.26 mm
